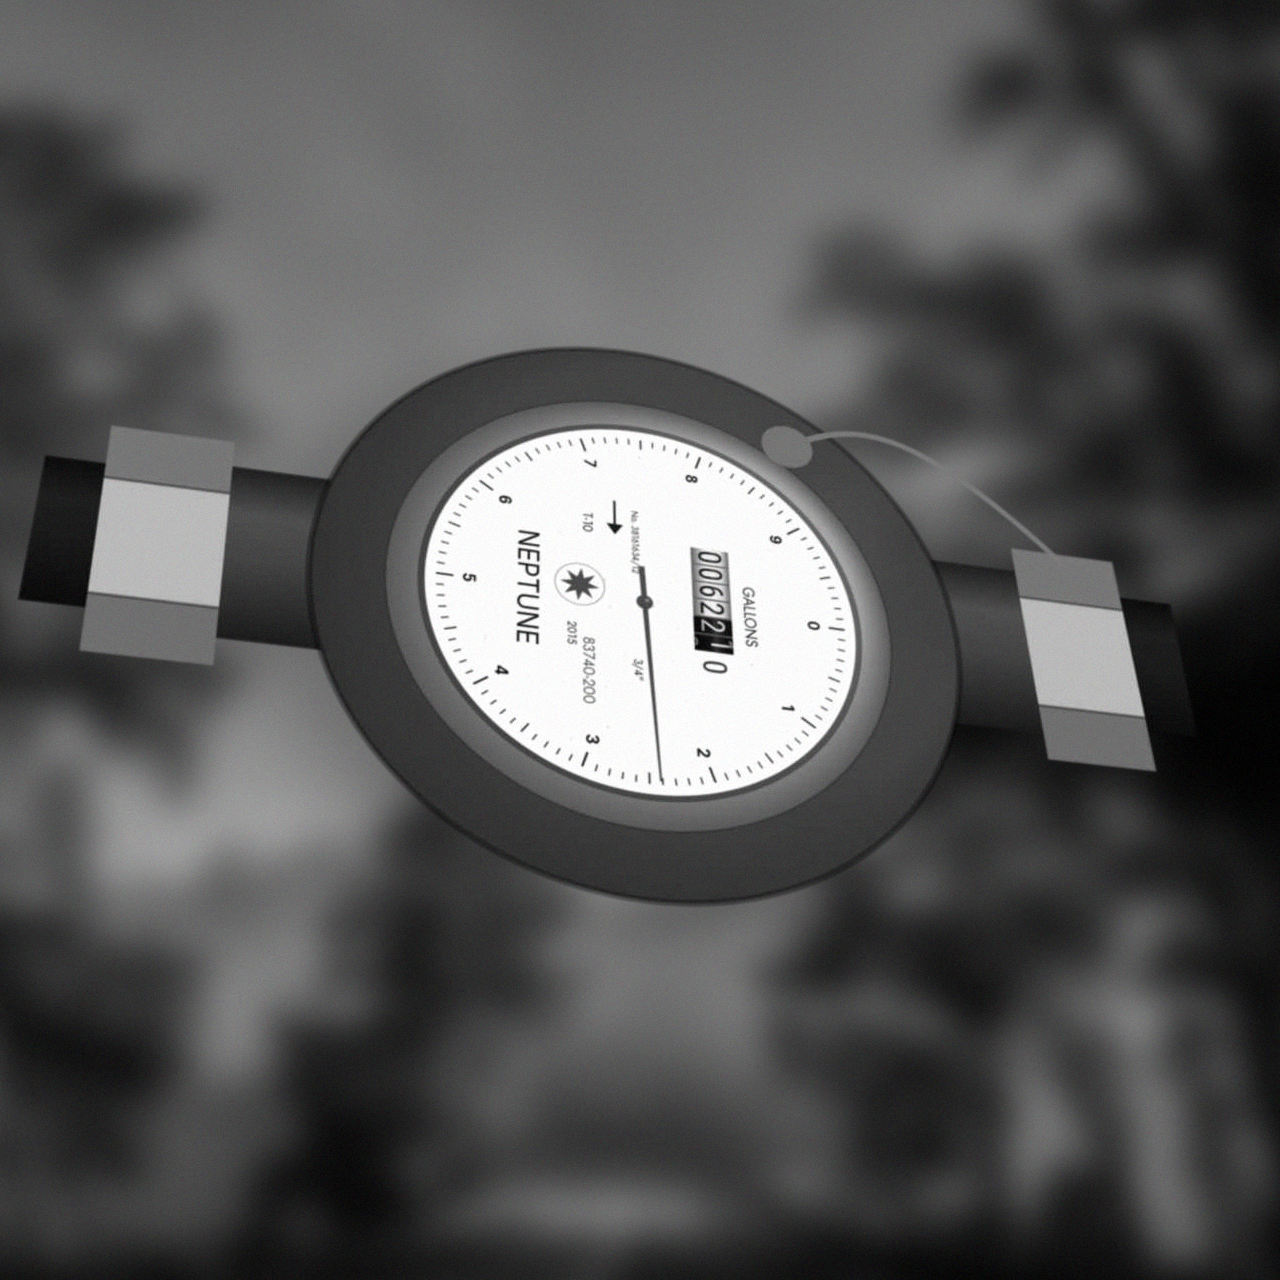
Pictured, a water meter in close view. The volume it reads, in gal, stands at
62212.4 gal
